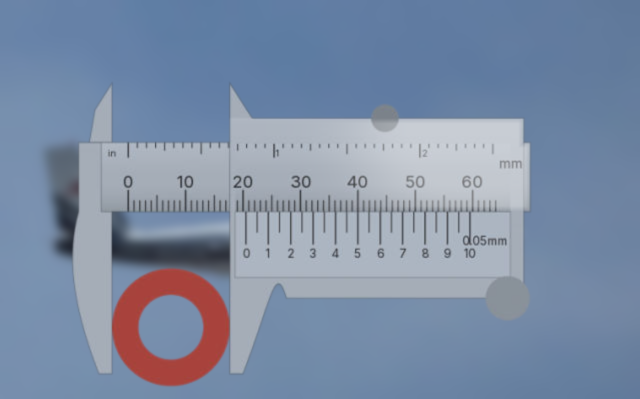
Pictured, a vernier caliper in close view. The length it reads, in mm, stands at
20.5 mm
